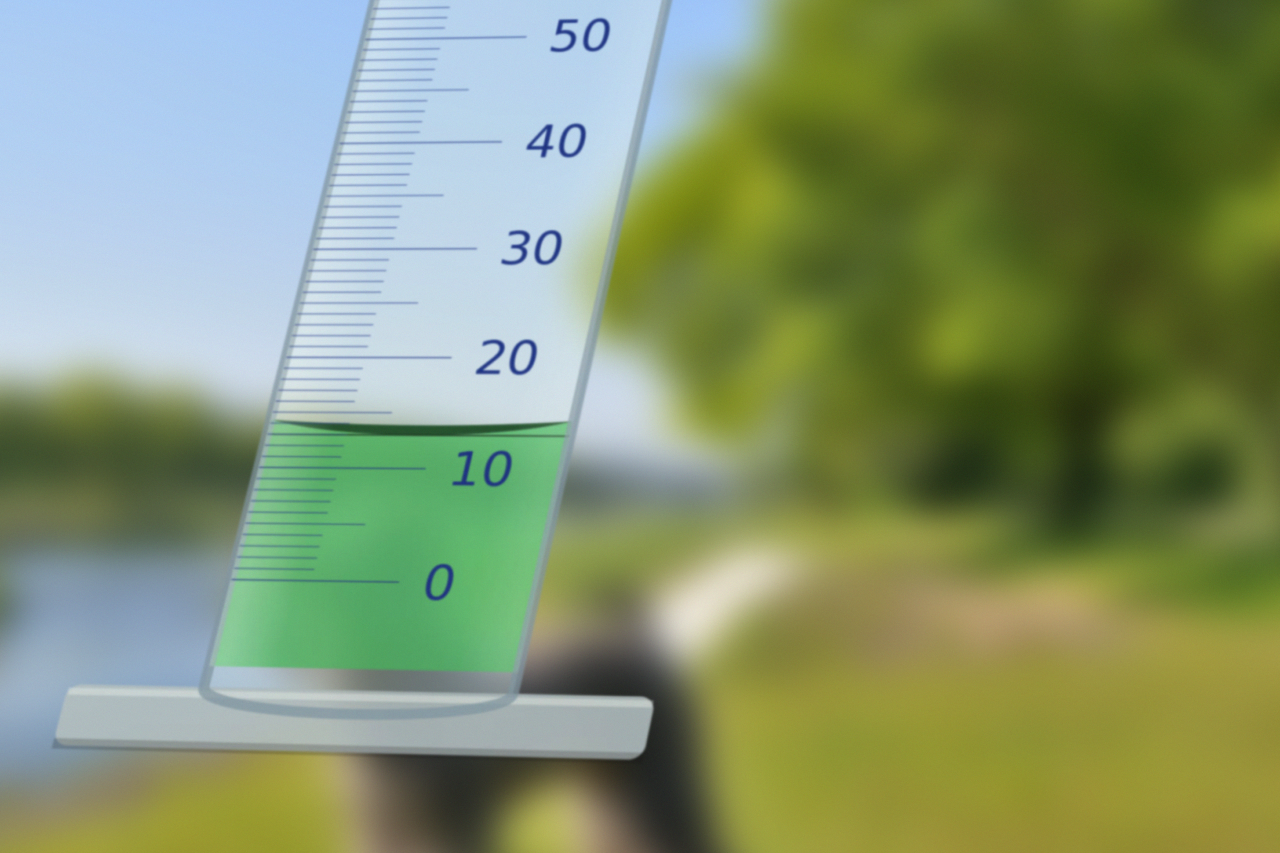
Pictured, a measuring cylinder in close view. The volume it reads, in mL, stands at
13 mL
